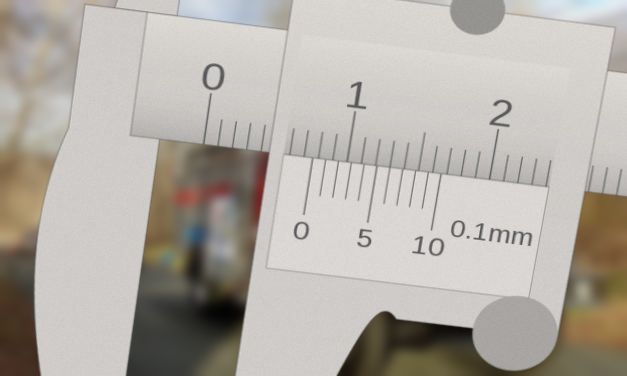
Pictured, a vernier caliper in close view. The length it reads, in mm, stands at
7.6 mm
